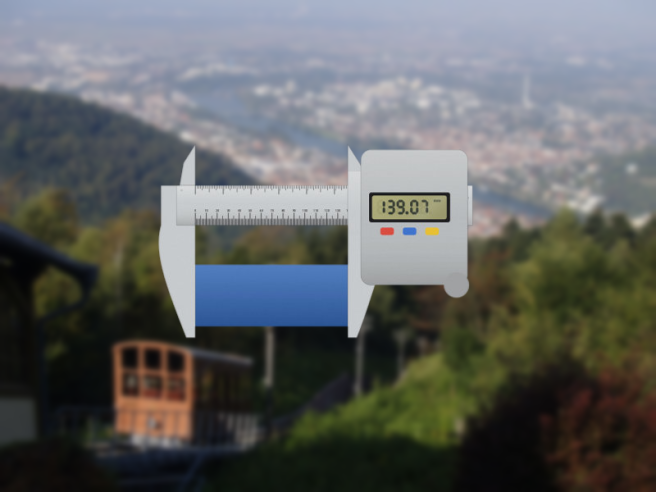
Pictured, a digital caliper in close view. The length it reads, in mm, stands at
139.07 mm
